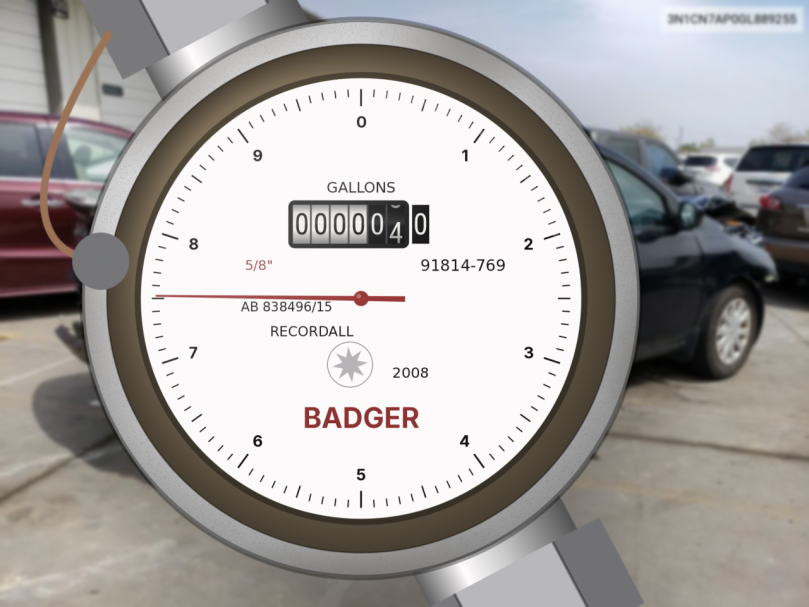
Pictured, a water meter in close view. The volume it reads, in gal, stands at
37.5 gal
